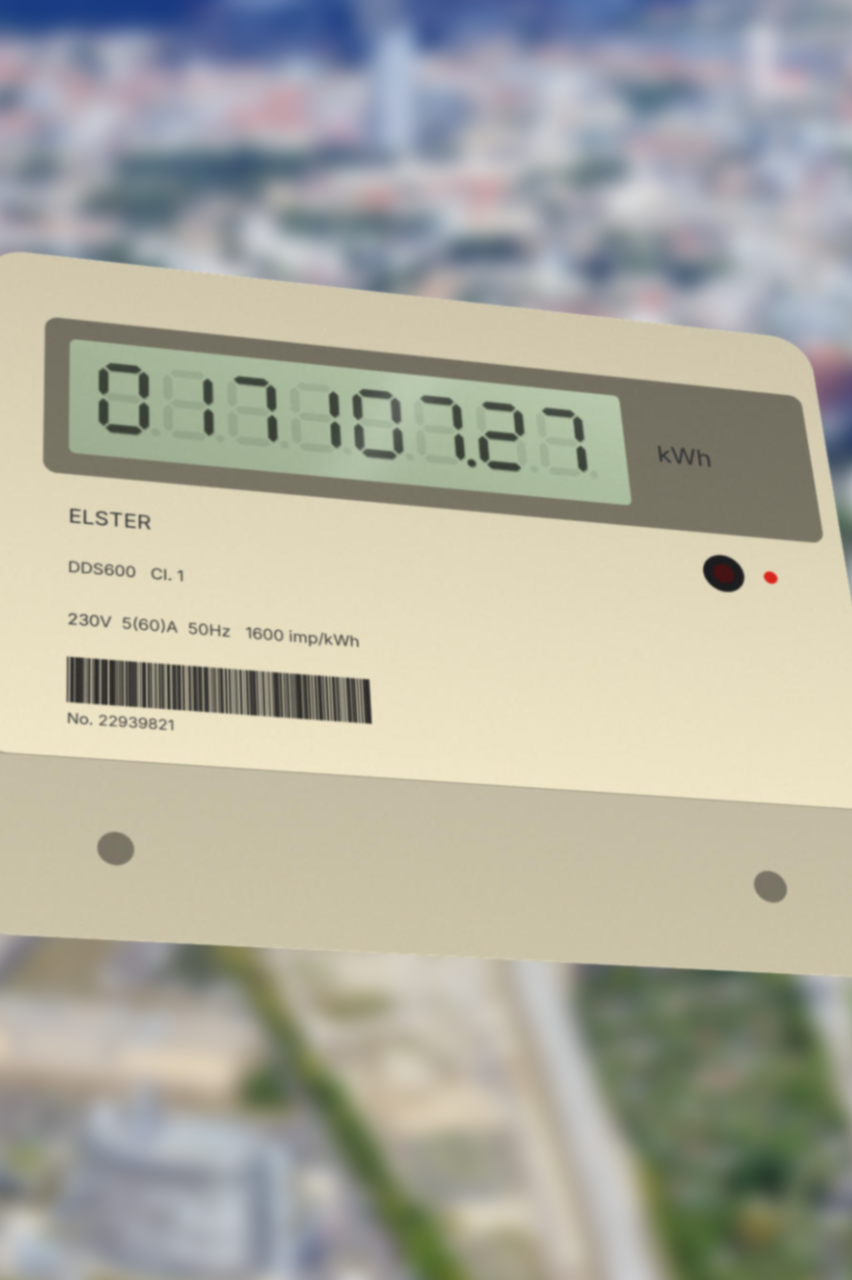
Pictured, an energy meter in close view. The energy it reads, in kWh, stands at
17107.27 kWh
